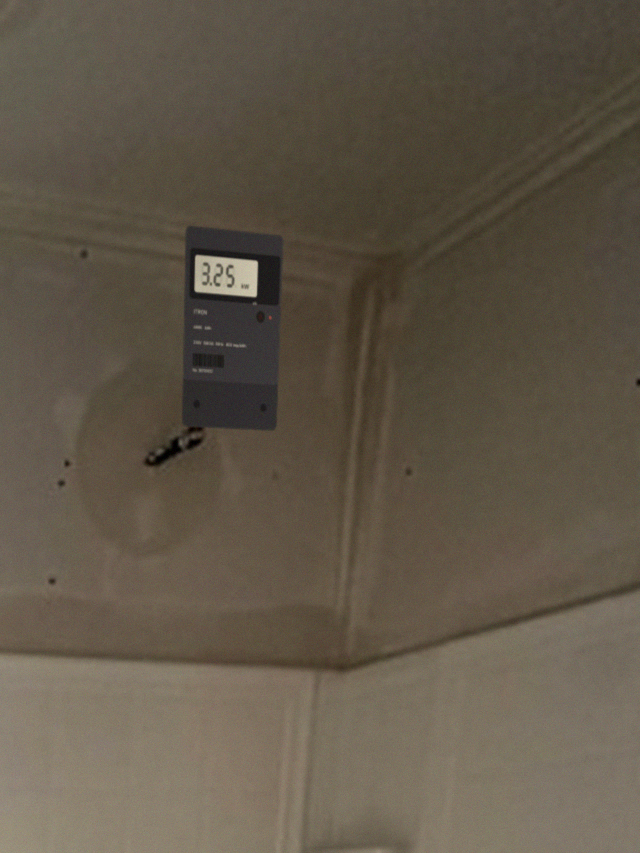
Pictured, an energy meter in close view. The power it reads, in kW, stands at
3.25 kW
